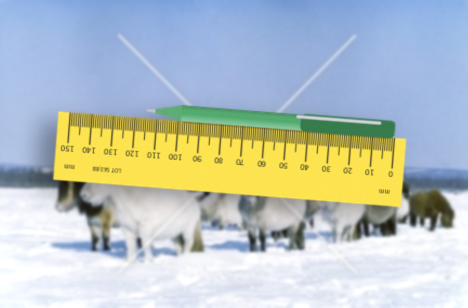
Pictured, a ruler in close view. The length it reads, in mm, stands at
115 mm
